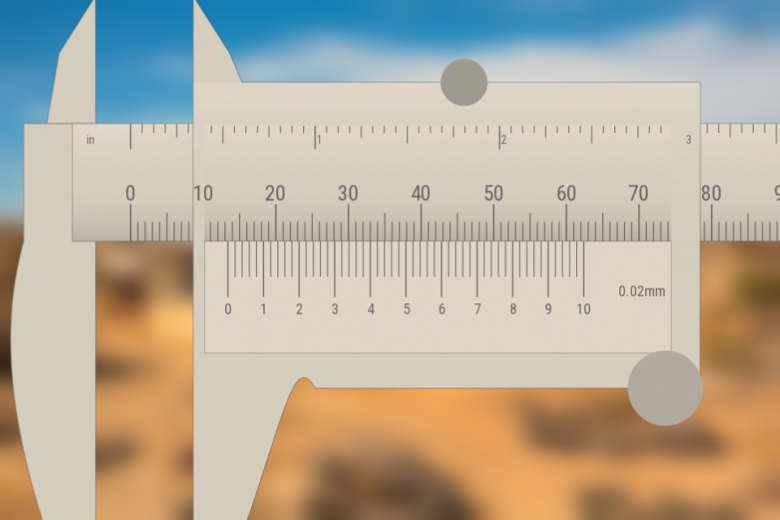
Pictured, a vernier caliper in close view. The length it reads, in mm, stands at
13.4 mm
